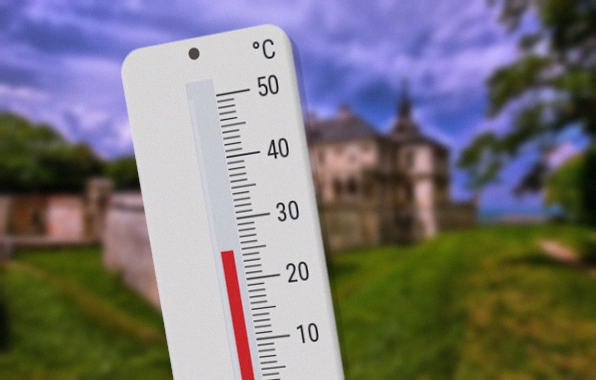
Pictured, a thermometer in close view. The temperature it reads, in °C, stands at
25 °C
